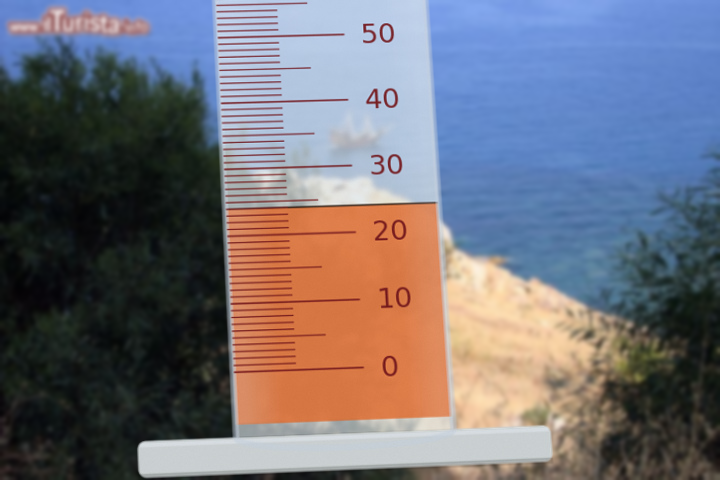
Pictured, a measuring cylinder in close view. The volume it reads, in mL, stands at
24 mL
